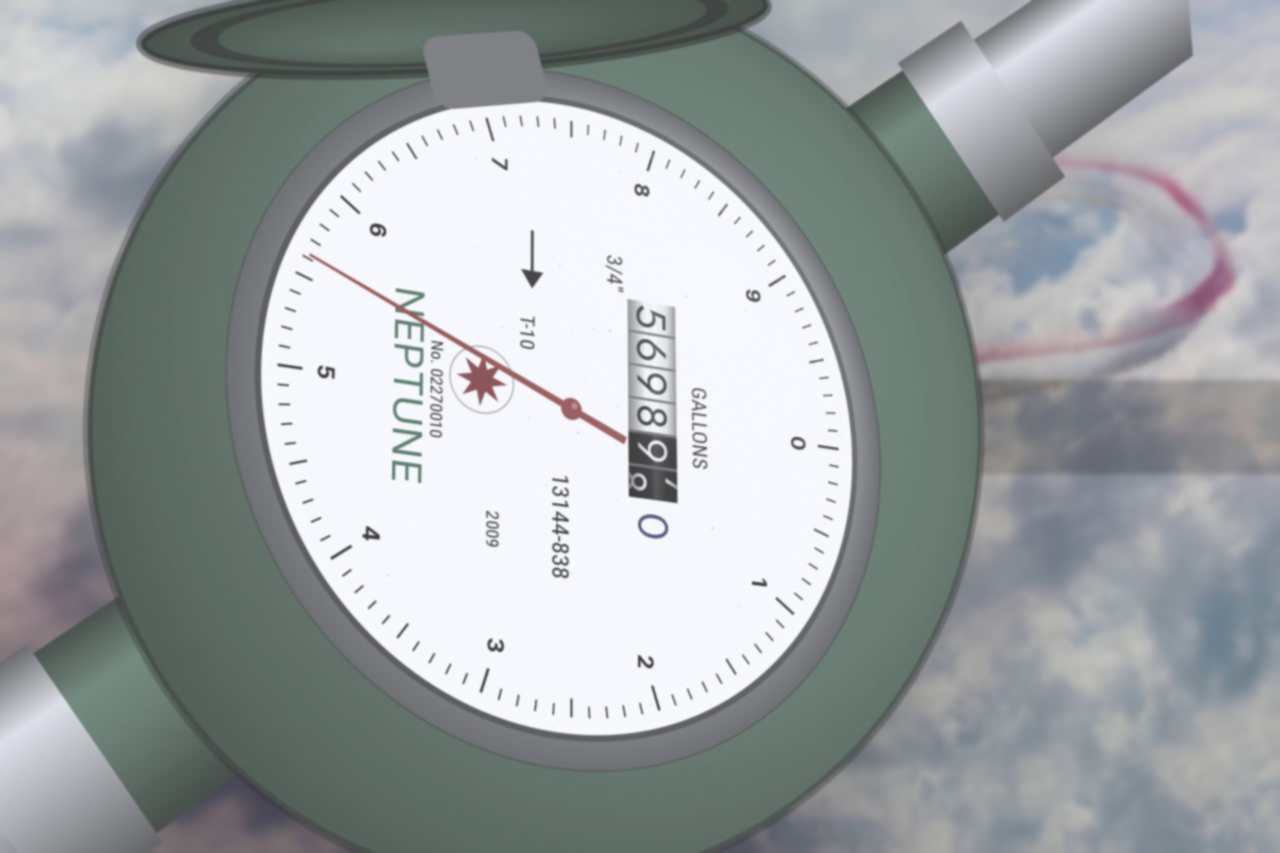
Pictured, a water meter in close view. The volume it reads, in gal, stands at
5698975.6 gal
